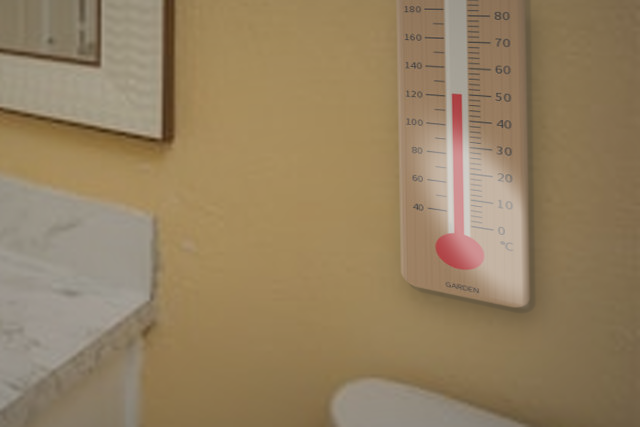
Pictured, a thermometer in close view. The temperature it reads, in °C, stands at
50 °C
